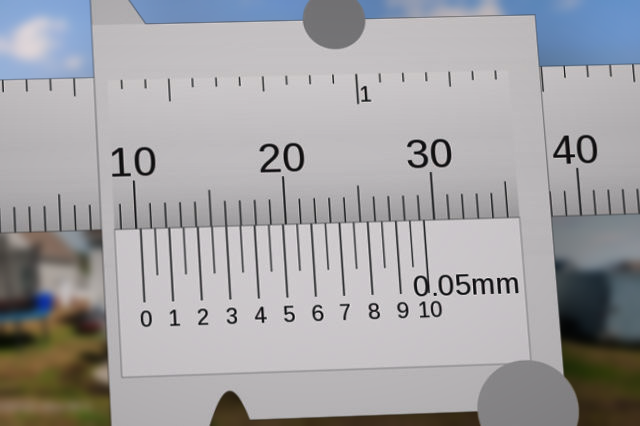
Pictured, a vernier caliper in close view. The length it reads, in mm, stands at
10.3 mm
